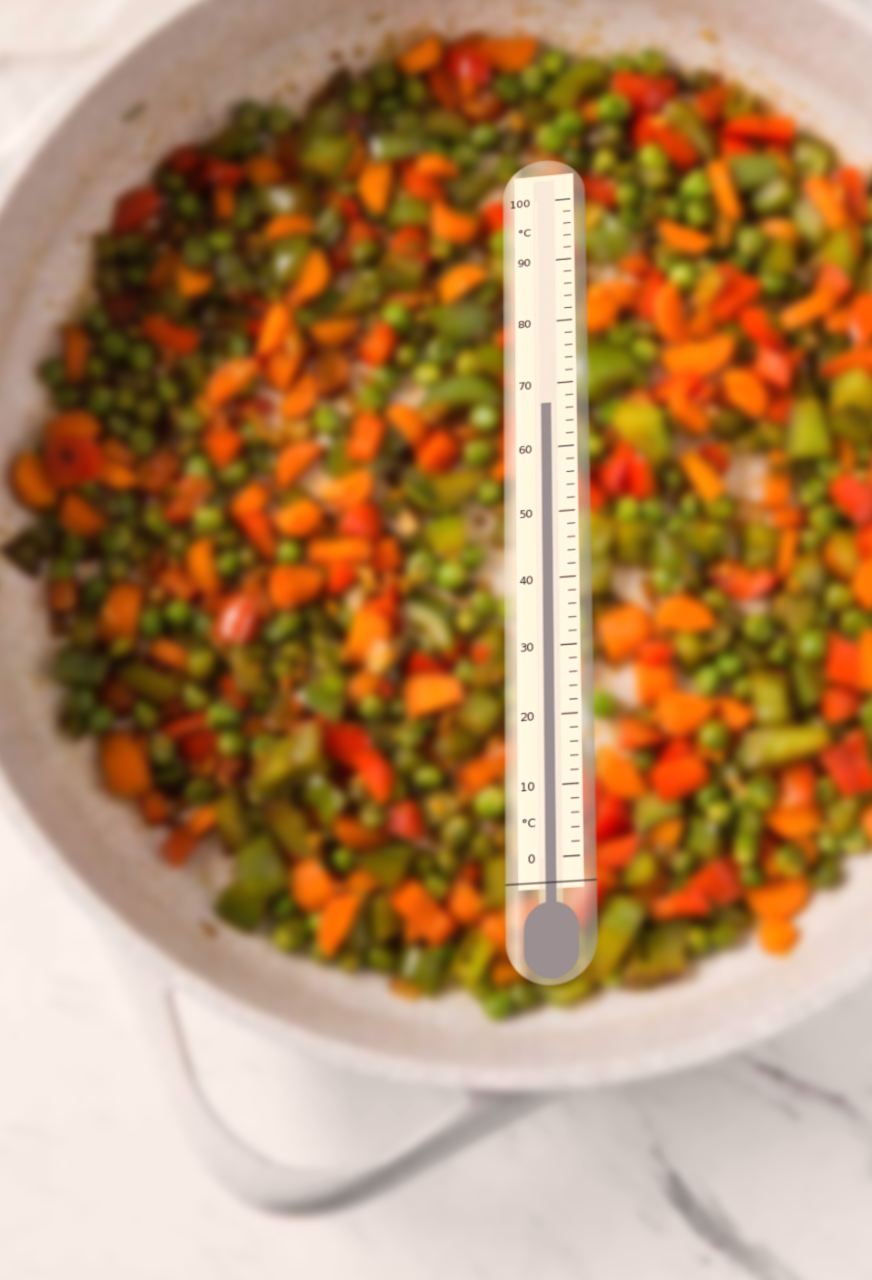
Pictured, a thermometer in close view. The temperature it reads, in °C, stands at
67 °C
